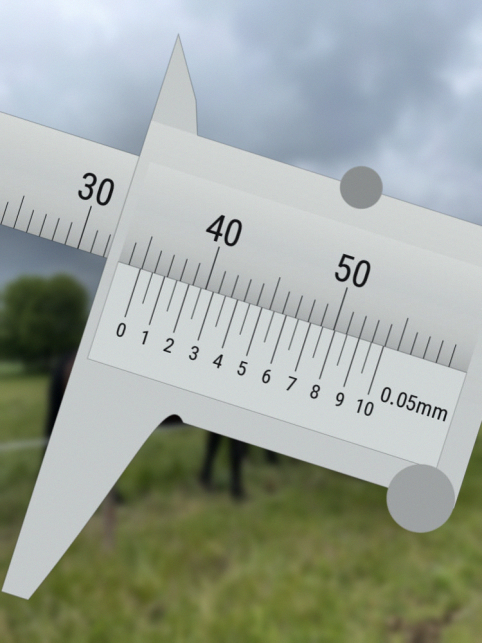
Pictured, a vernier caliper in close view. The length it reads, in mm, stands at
34.9 mm
